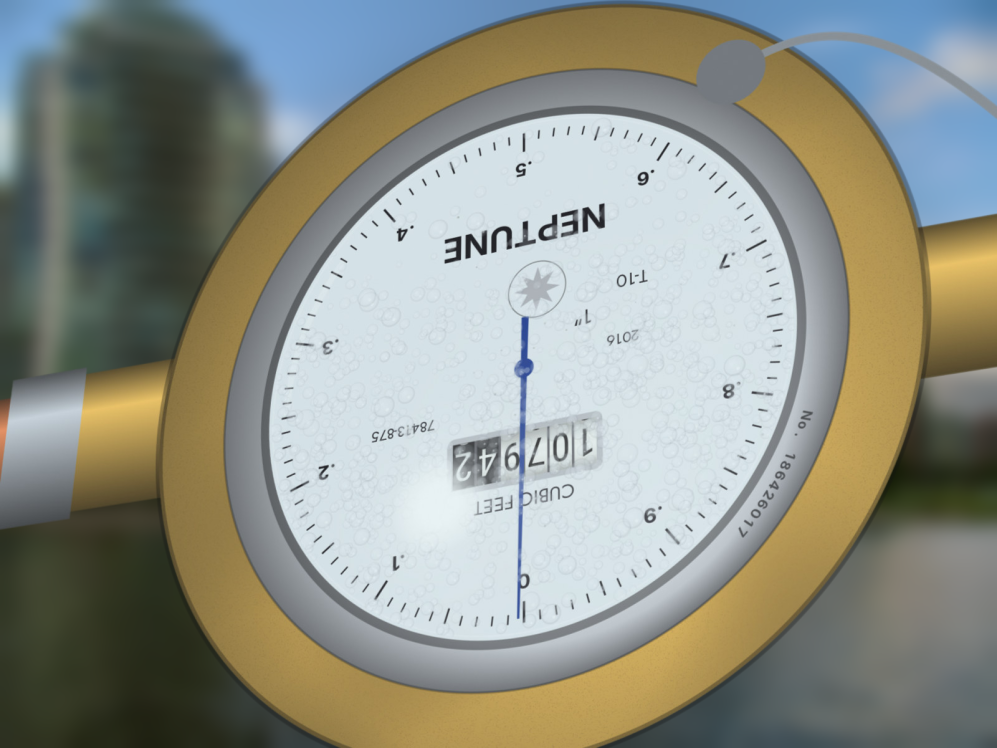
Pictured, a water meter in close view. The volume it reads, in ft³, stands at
107942.00 ft³
